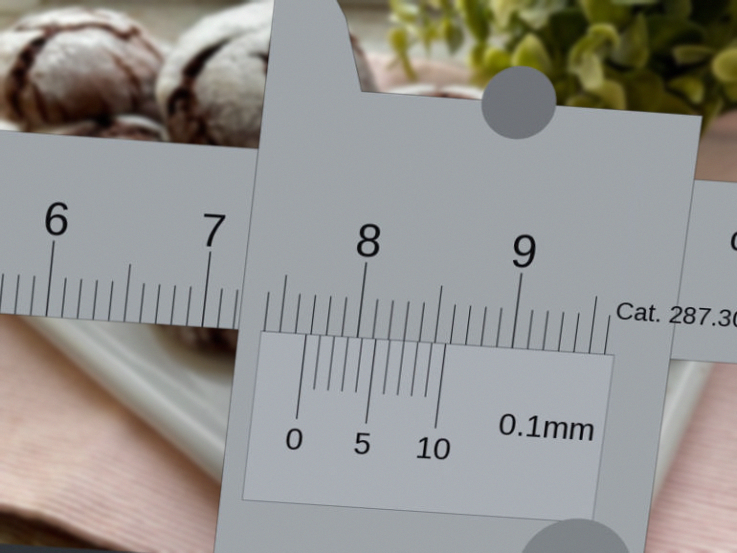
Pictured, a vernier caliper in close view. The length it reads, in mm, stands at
76.7 mm
